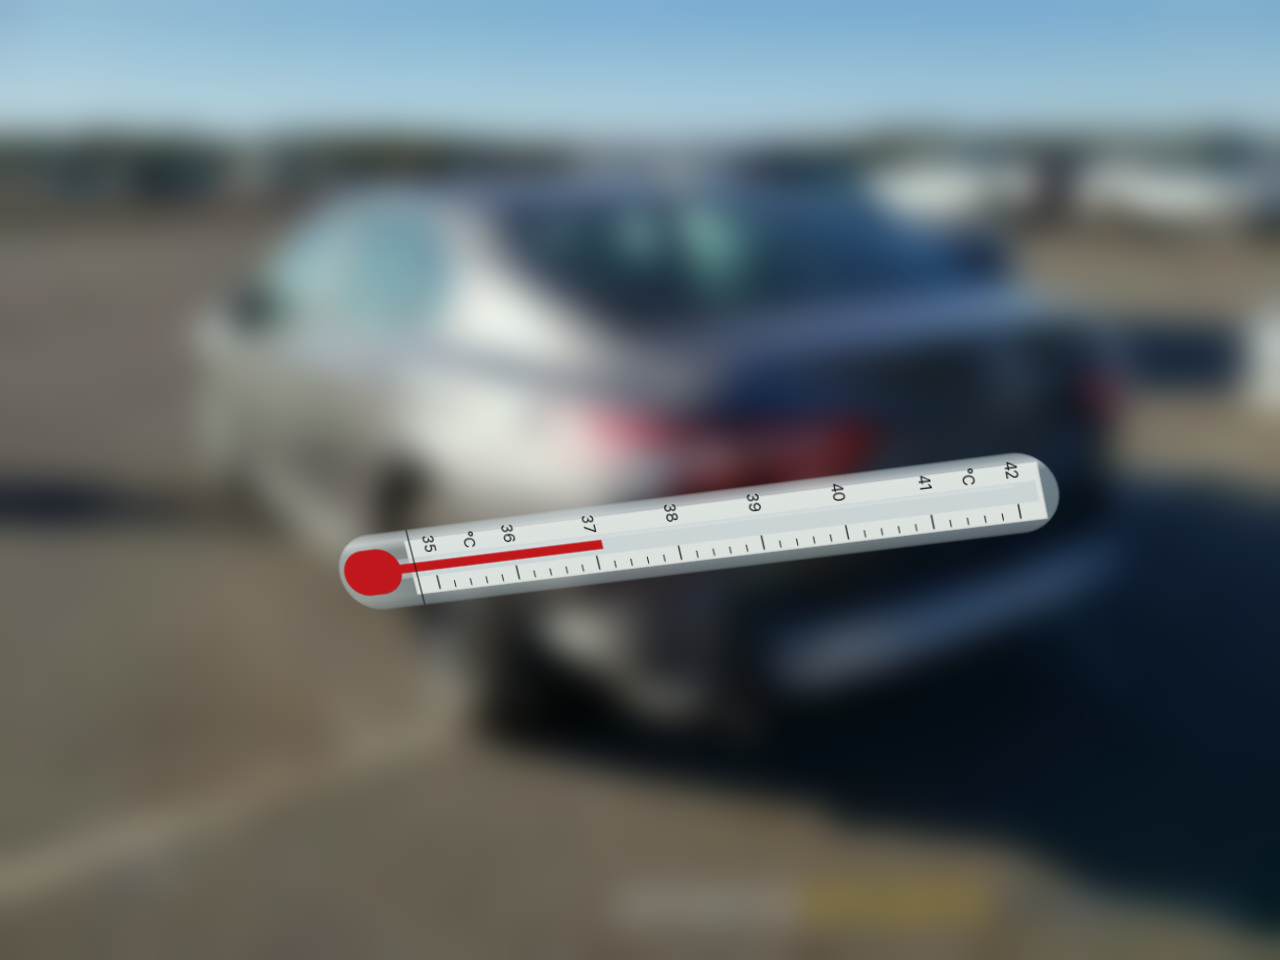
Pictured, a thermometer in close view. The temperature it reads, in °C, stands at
37.1 °C
